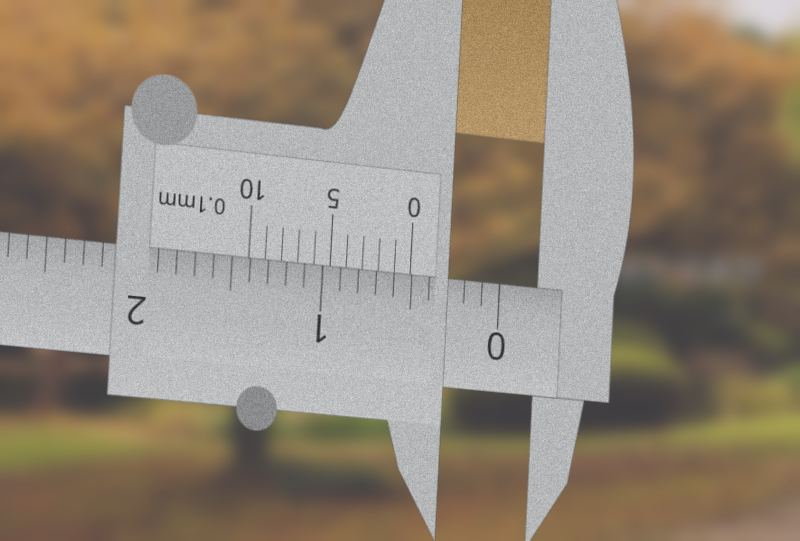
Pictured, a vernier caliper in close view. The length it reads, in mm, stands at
5.1 mm
